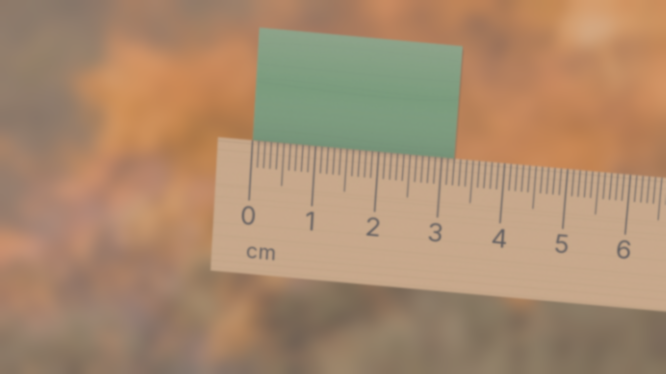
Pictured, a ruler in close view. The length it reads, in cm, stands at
3.2 cm
